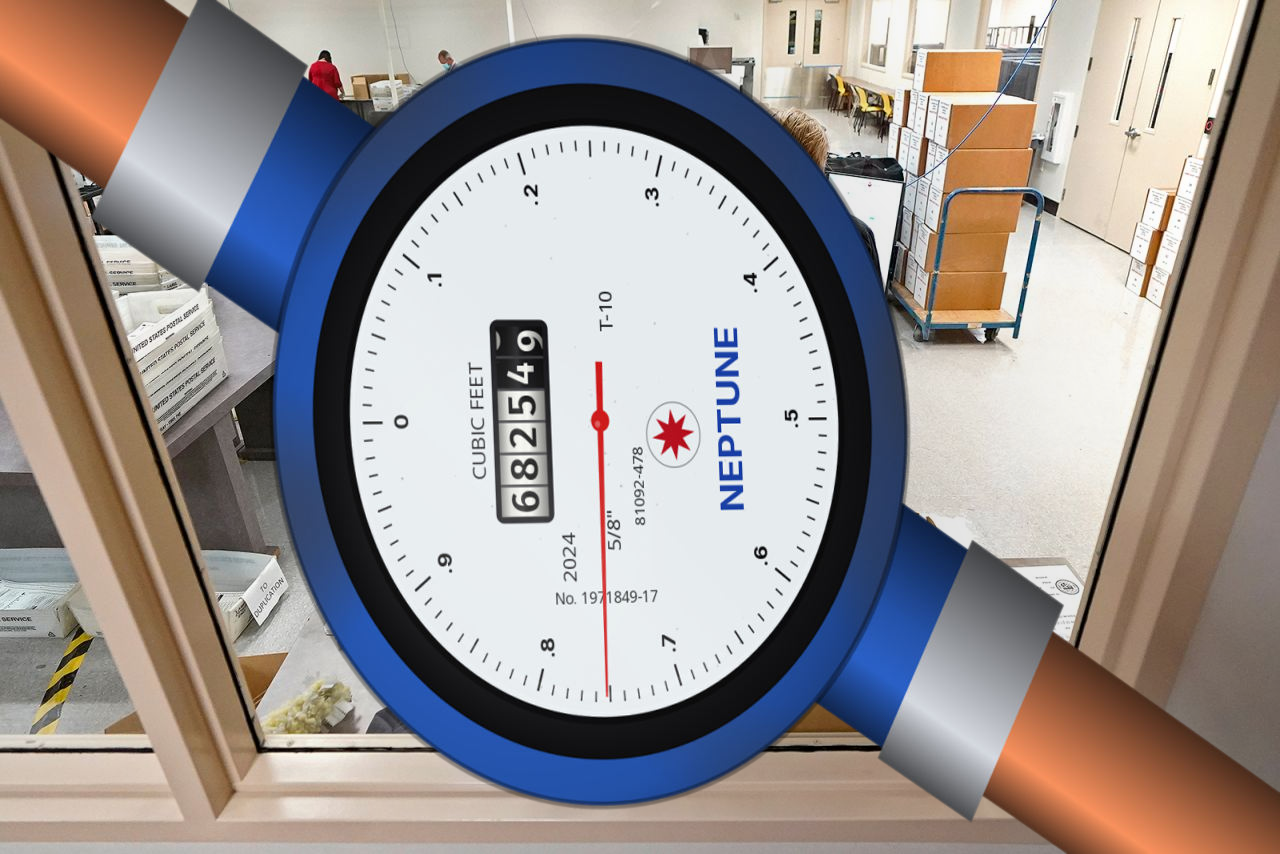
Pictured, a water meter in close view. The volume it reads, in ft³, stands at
682548.75 ft³
